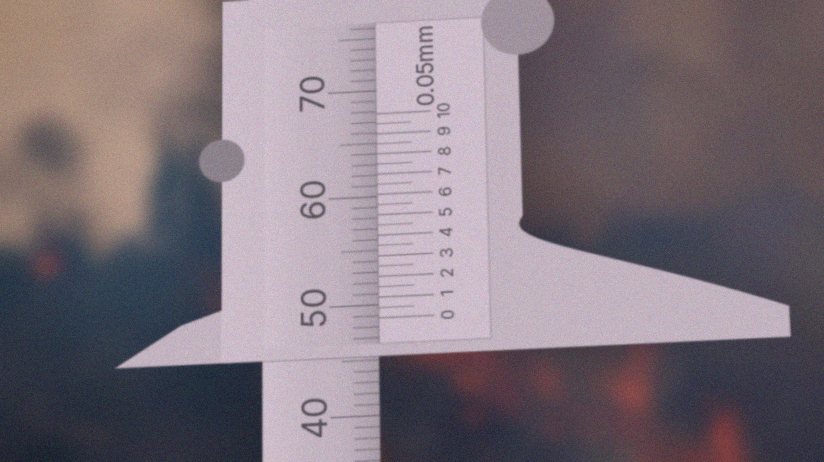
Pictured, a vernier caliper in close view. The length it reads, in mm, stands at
48.8 mm
